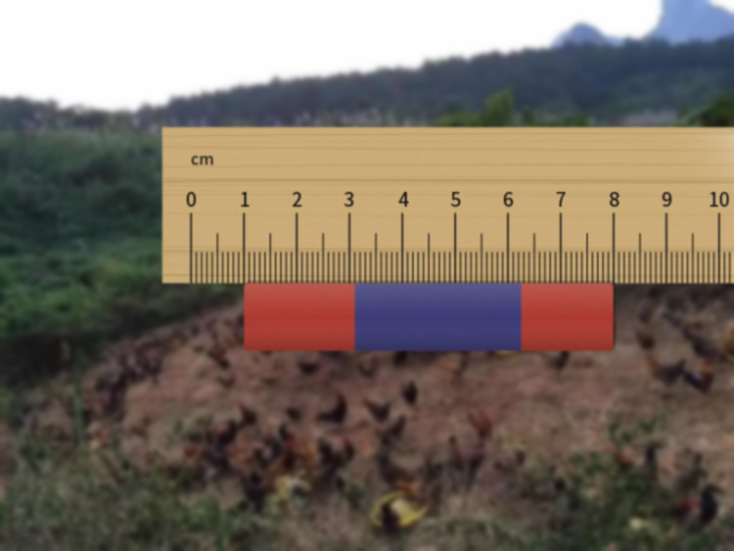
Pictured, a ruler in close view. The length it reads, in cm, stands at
7 cm
